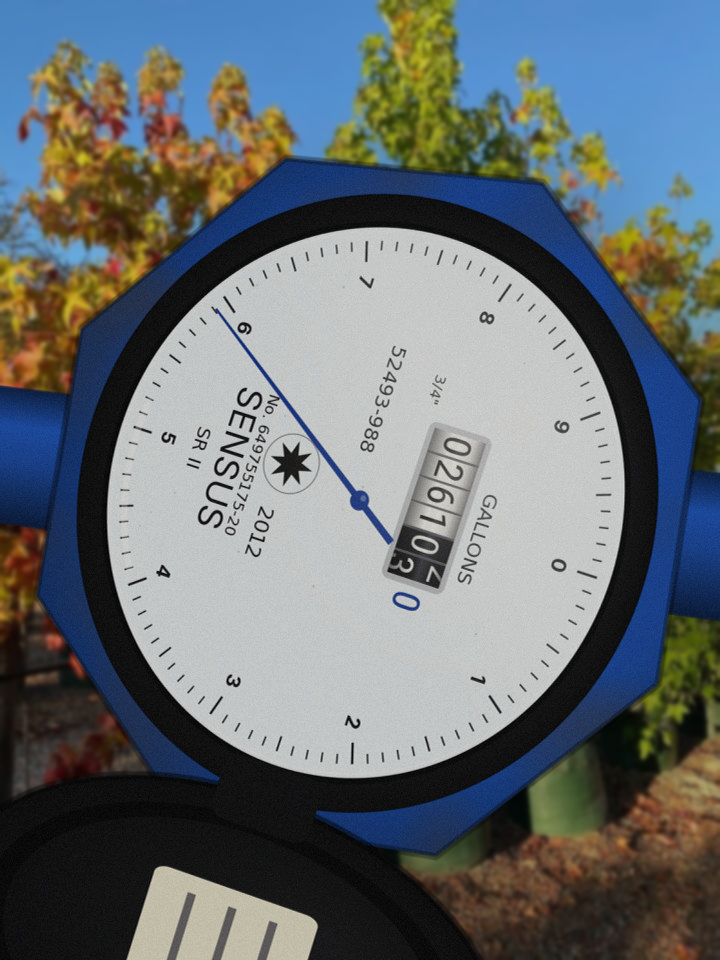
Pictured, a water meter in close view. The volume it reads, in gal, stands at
261025.9 gal
